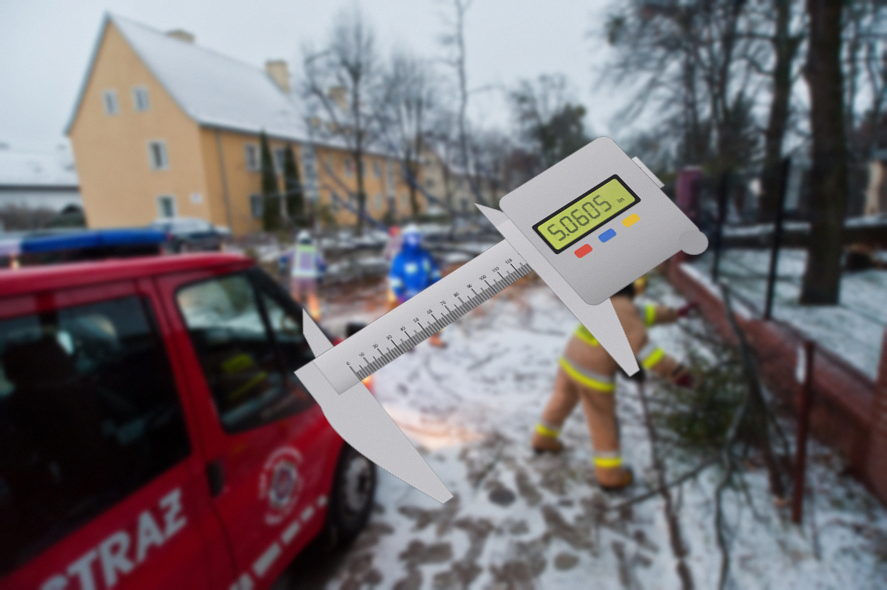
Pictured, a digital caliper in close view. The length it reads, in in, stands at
5.0605 in
